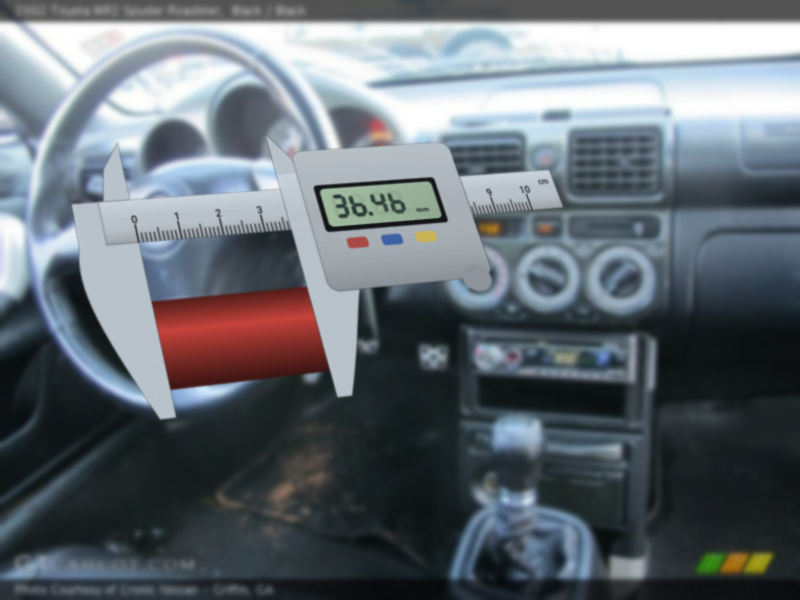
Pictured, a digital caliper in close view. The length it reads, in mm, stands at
36.46 mm
